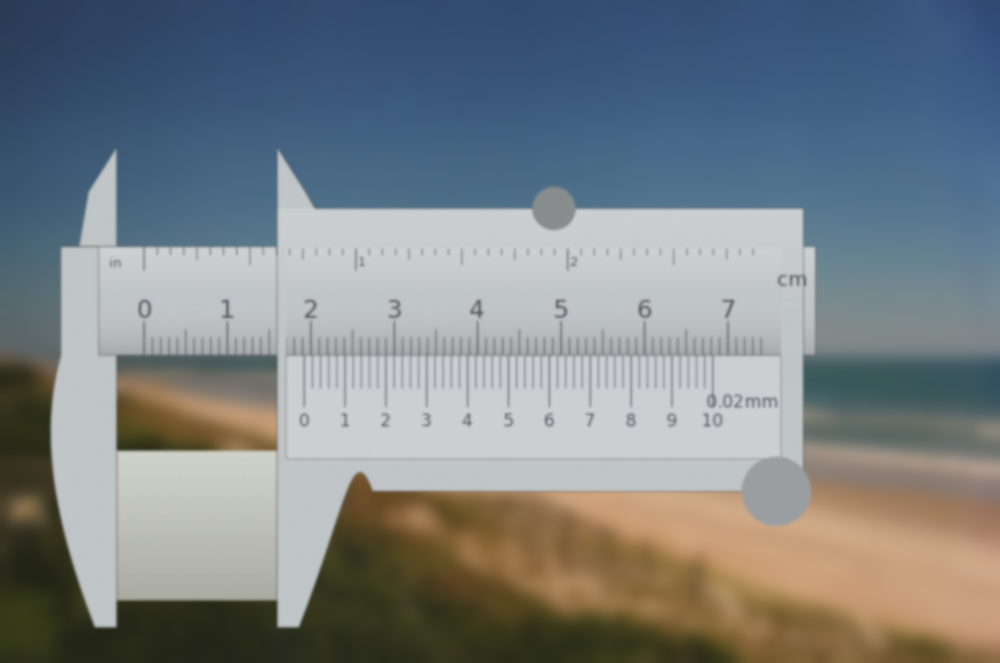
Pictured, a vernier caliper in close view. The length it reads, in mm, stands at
19.2 mm
